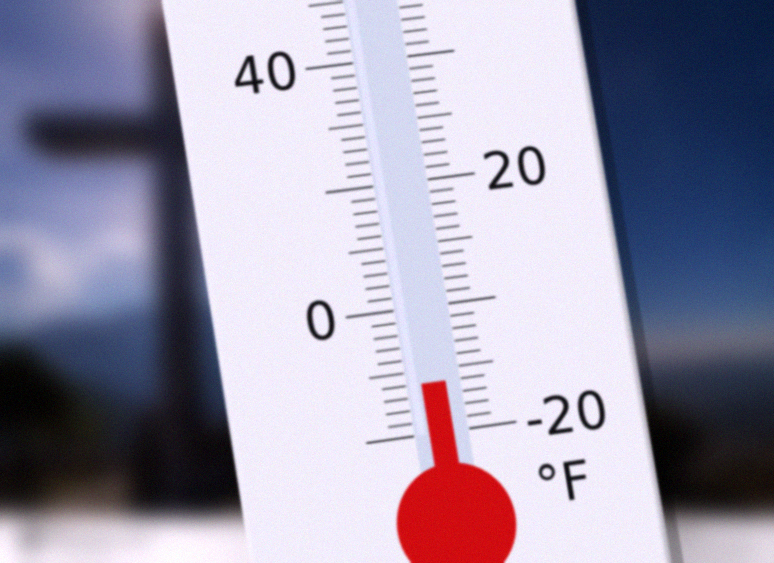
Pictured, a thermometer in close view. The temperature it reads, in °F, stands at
-12 °F
